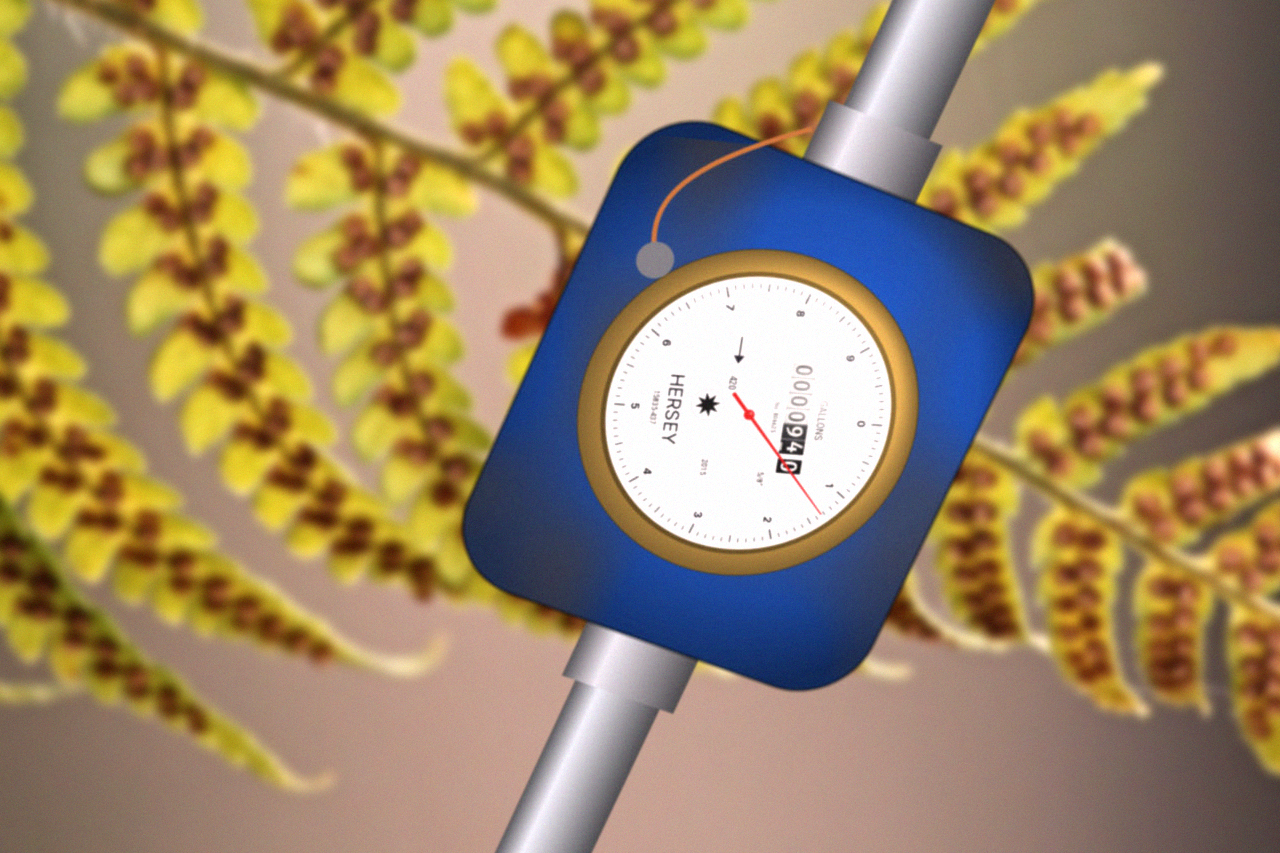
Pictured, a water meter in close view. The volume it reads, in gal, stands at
941.3 gal
